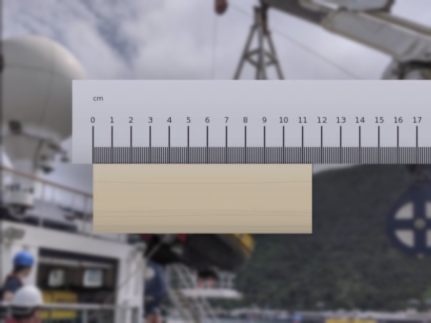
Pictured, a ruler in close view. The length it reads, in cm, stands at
11.5 cm
